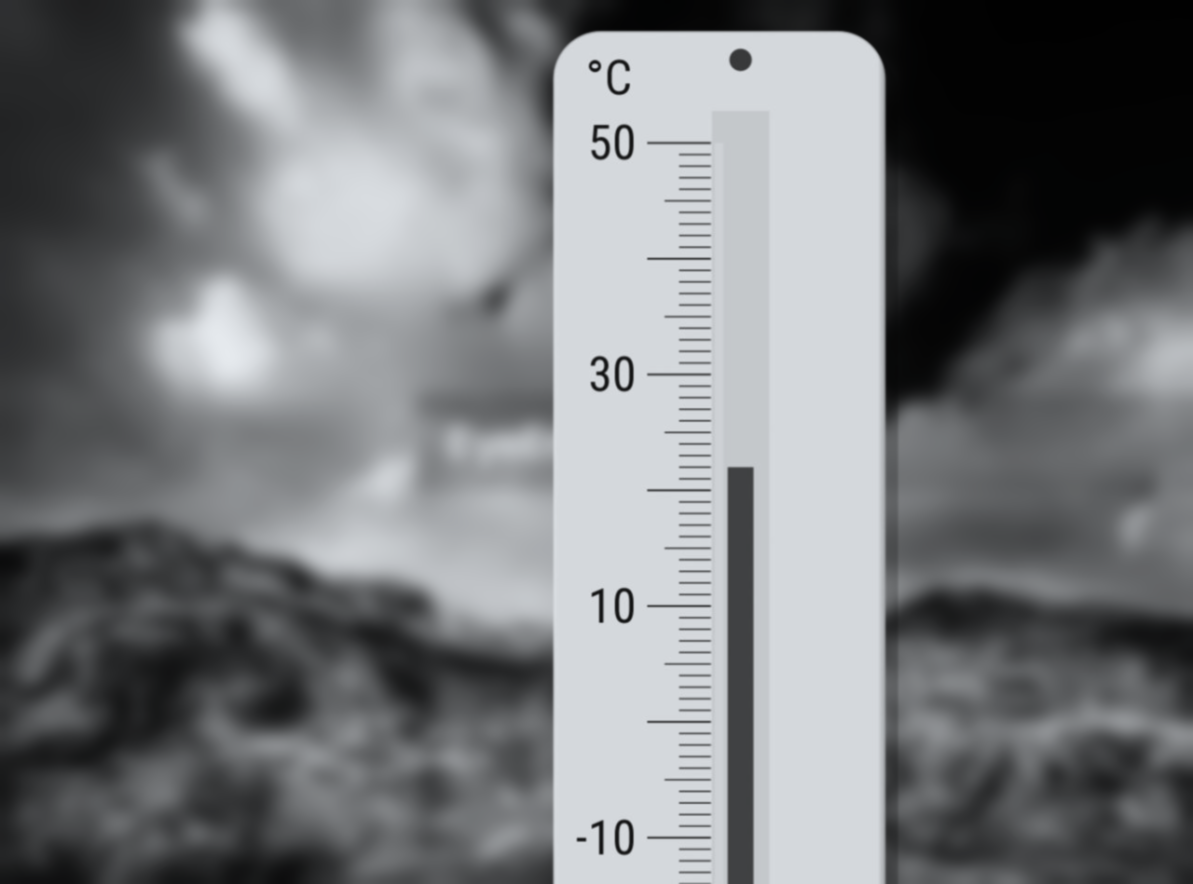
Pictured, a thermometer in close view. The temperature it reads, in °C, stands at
22 °C
